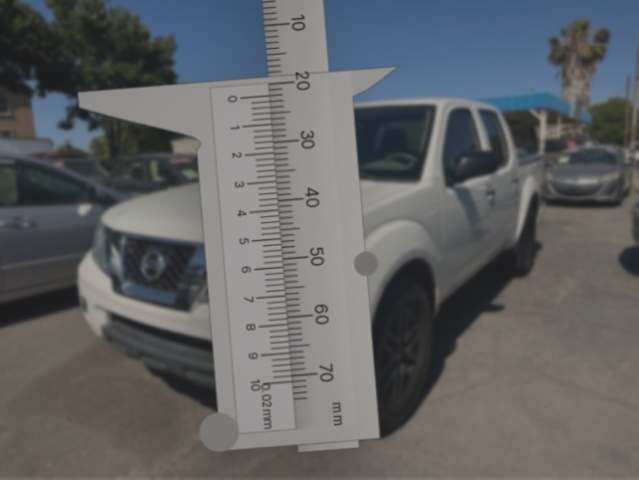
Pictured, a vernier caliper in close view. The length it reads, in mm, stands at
22.0 mm
